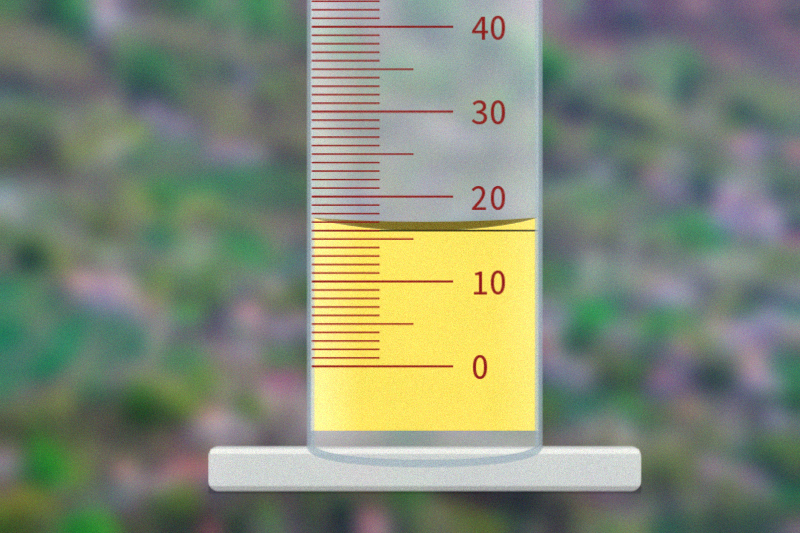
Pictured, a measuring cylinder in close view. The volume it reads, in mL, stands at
16 mL
